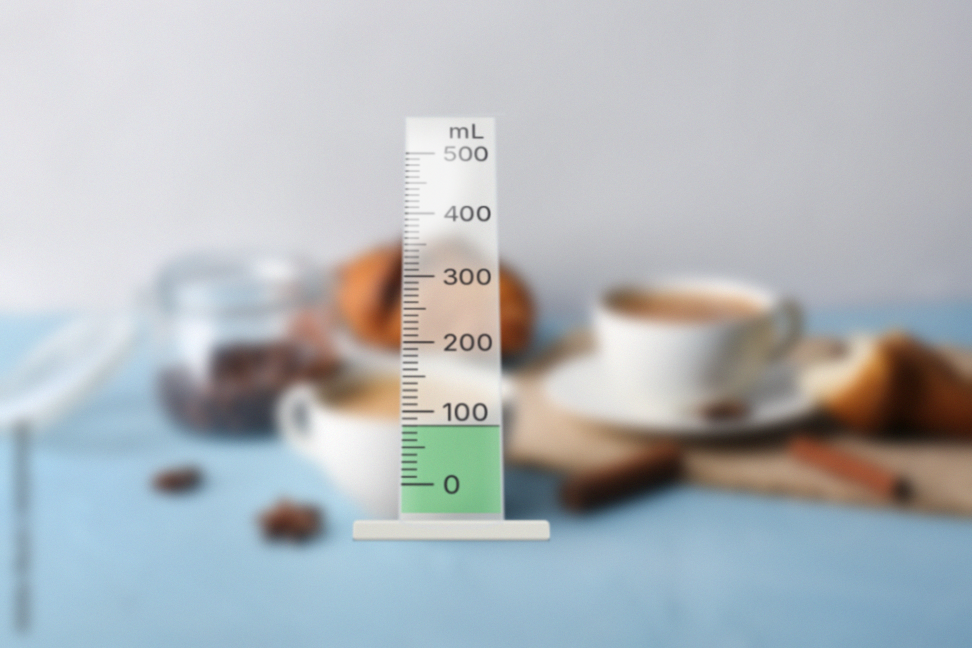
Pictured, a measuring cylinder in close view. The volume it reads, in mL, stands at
80 mL
